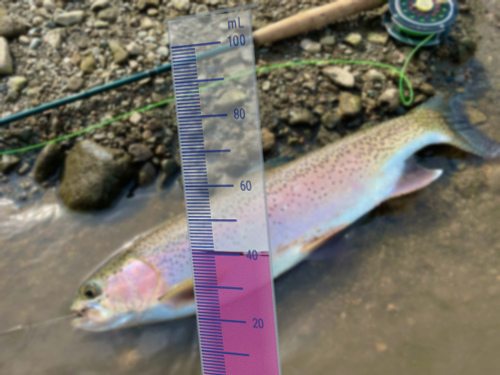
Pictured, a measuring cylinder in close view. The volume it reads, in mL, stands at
40 mL
